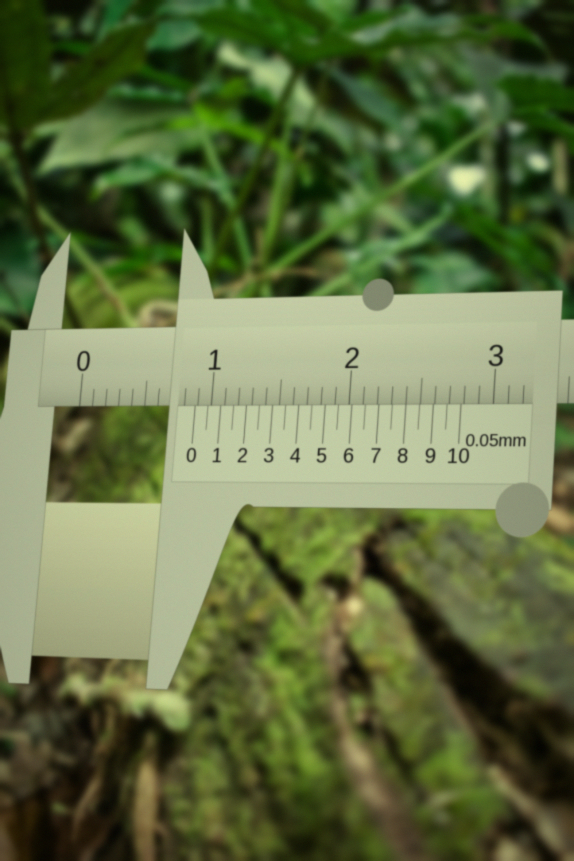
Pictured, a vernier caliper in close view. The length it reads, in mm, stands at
8.8 mm
